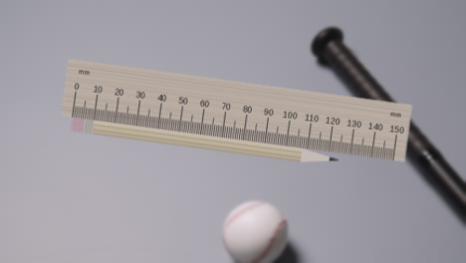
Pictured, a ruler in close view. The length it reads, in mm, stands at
125 mm
